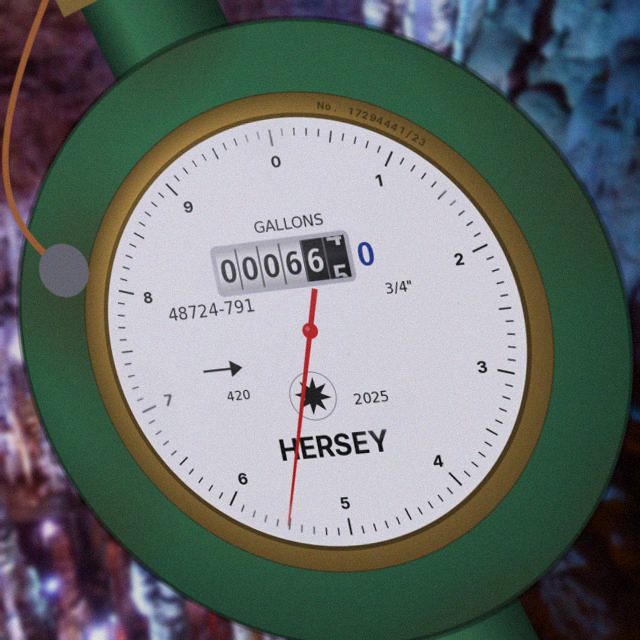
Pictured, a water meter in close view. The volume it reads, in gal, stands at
6645.5 gal
